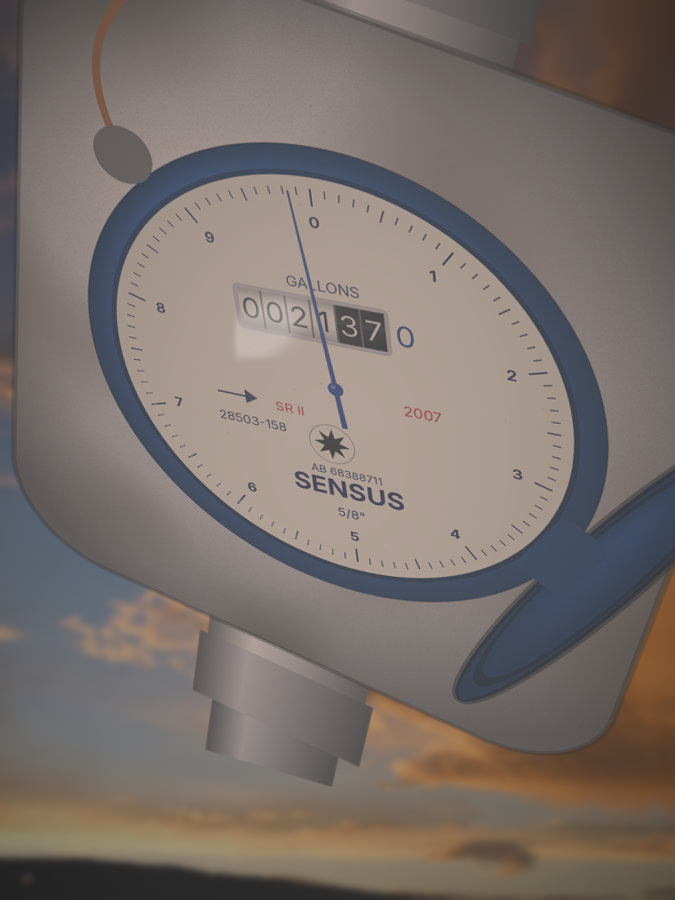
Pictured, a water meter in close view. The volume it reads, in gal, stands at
21369.8 gal
